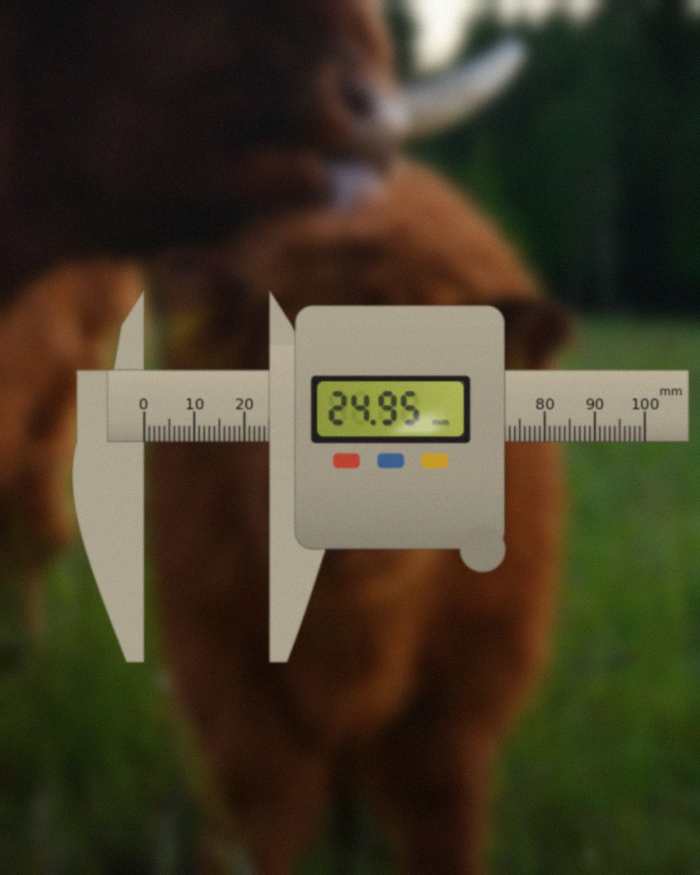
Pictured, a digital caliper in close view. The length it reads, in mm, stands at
24.95 mm
